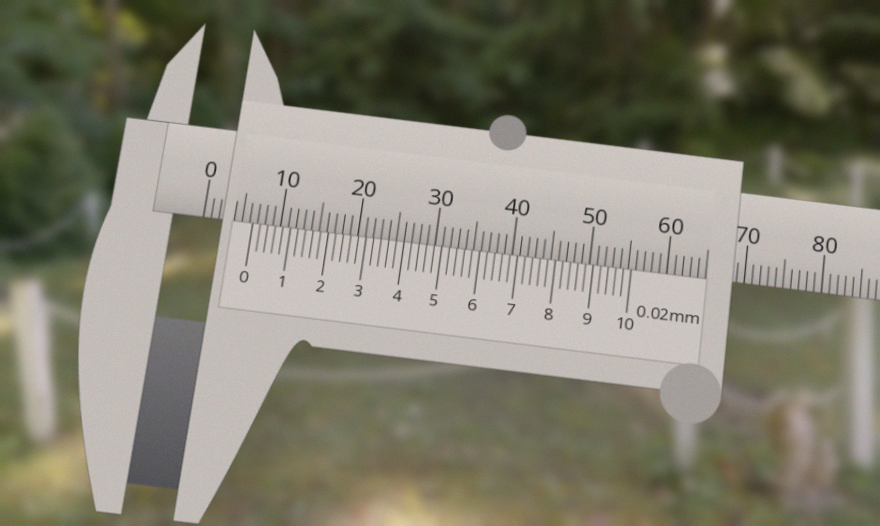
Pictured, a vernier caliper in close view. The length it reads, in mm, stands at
6.4 mm
